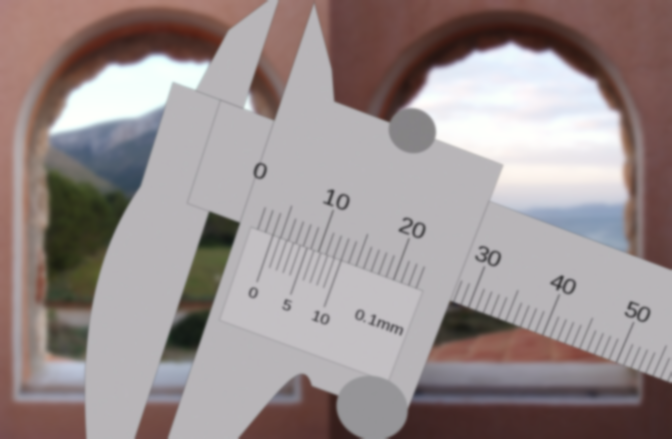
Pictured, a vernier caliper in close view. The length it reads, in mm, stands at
4.0 mm
